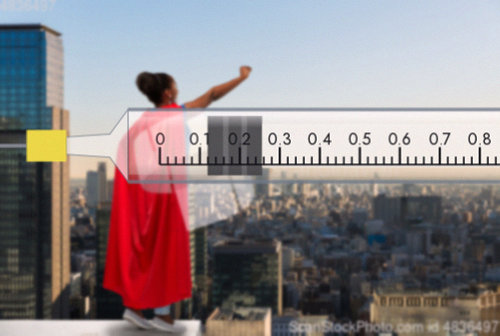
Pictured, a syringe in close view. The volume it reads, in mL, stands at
0.12 mL
